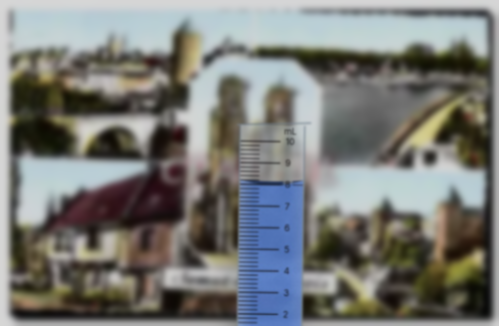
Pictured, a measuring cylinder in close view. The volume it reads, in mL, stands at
8 mL
